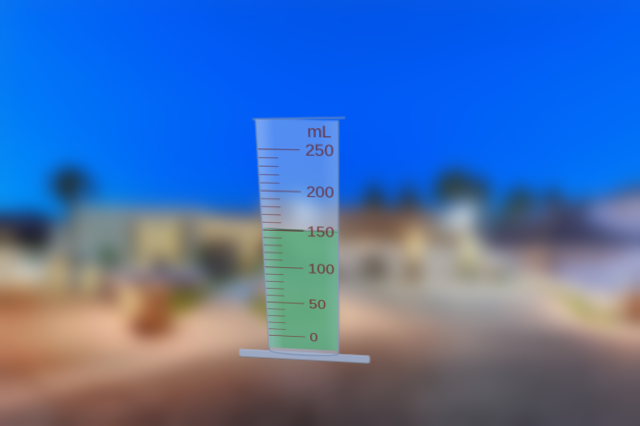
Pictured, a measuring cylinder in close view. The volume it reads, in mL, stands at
150 mL
